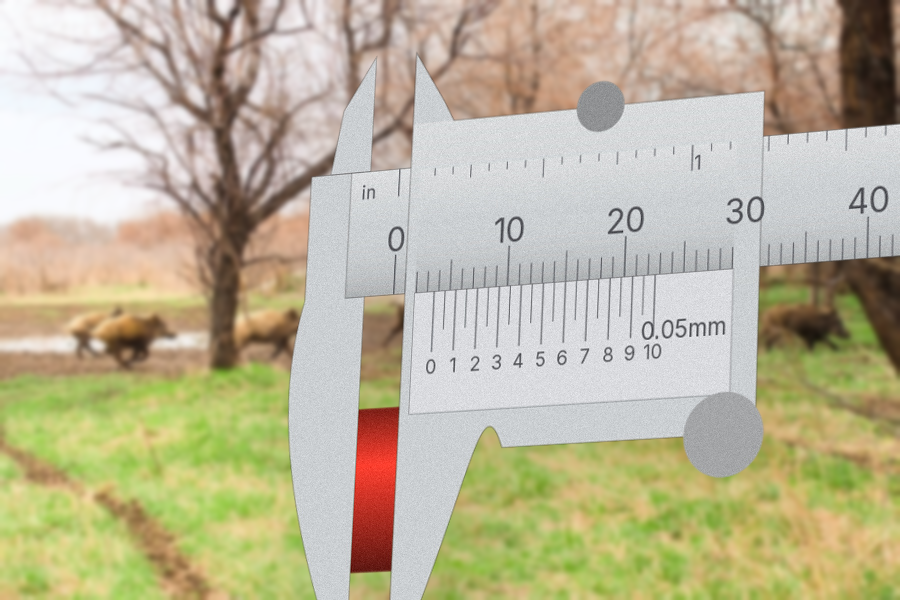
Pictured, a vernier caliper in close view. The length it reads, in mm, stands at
3.6 mm
